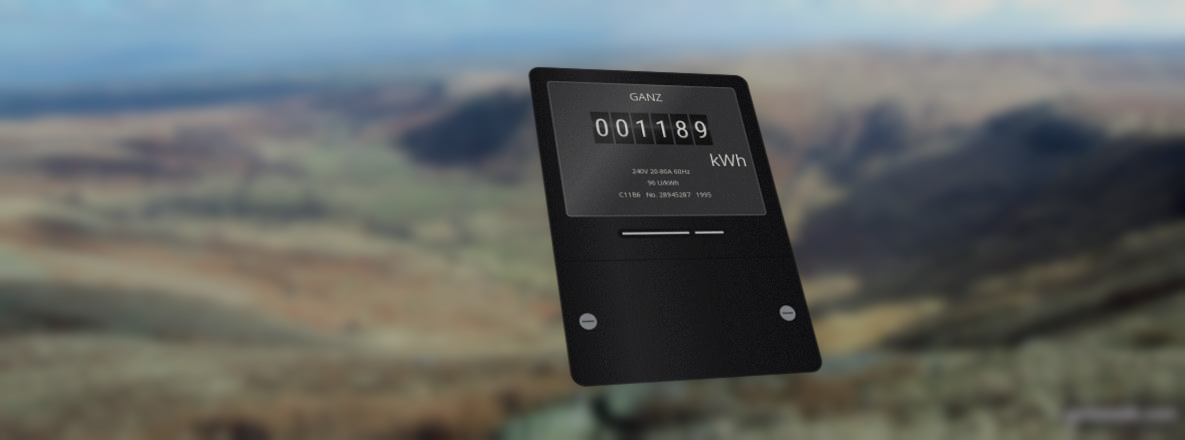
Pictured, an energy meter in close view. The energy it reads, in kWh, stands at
1189 kWh
